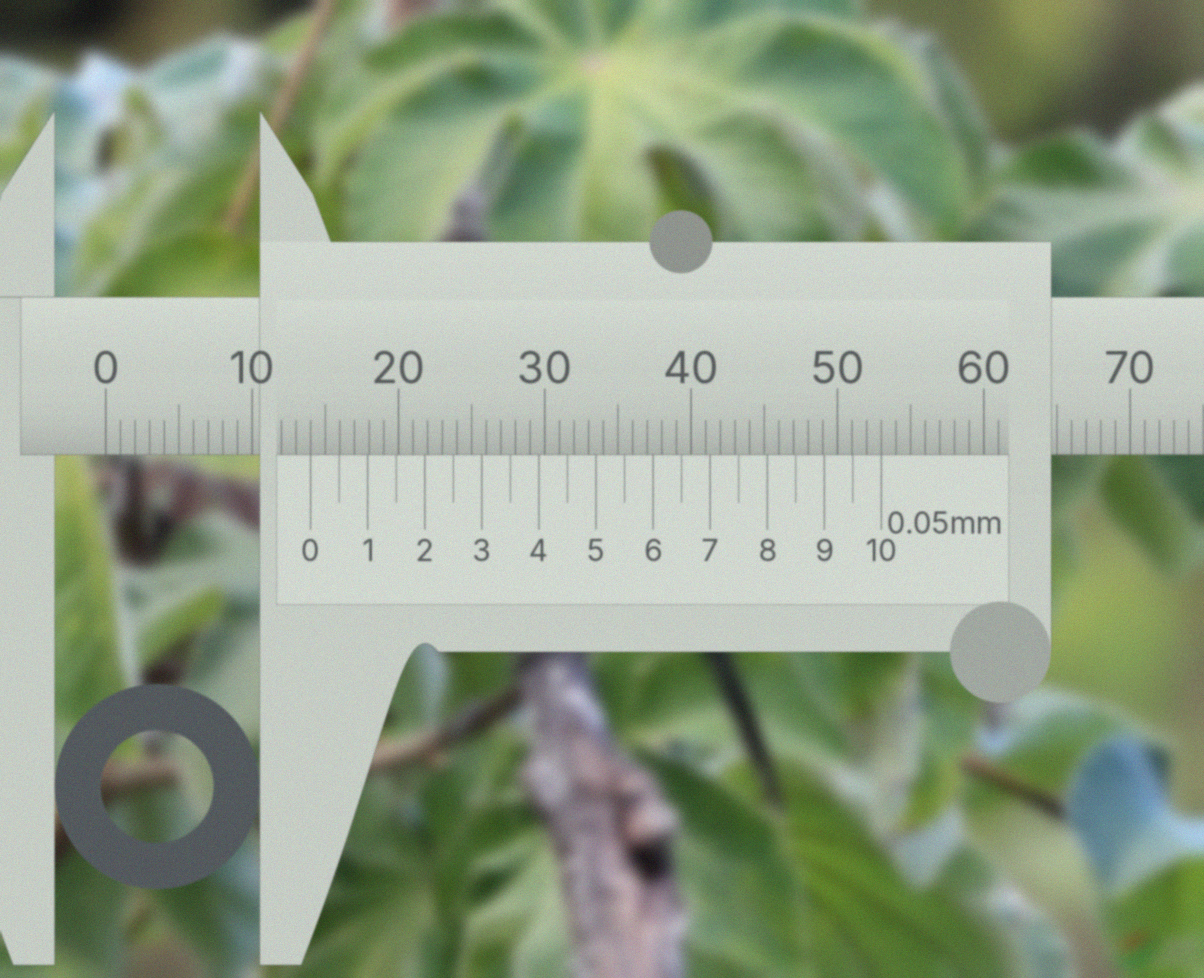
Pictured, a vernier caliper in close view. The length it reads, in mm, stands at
14.0 mm
